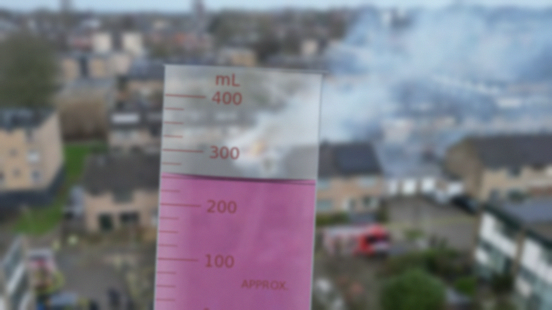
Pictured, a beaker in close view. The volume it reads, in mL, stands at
250 mL
